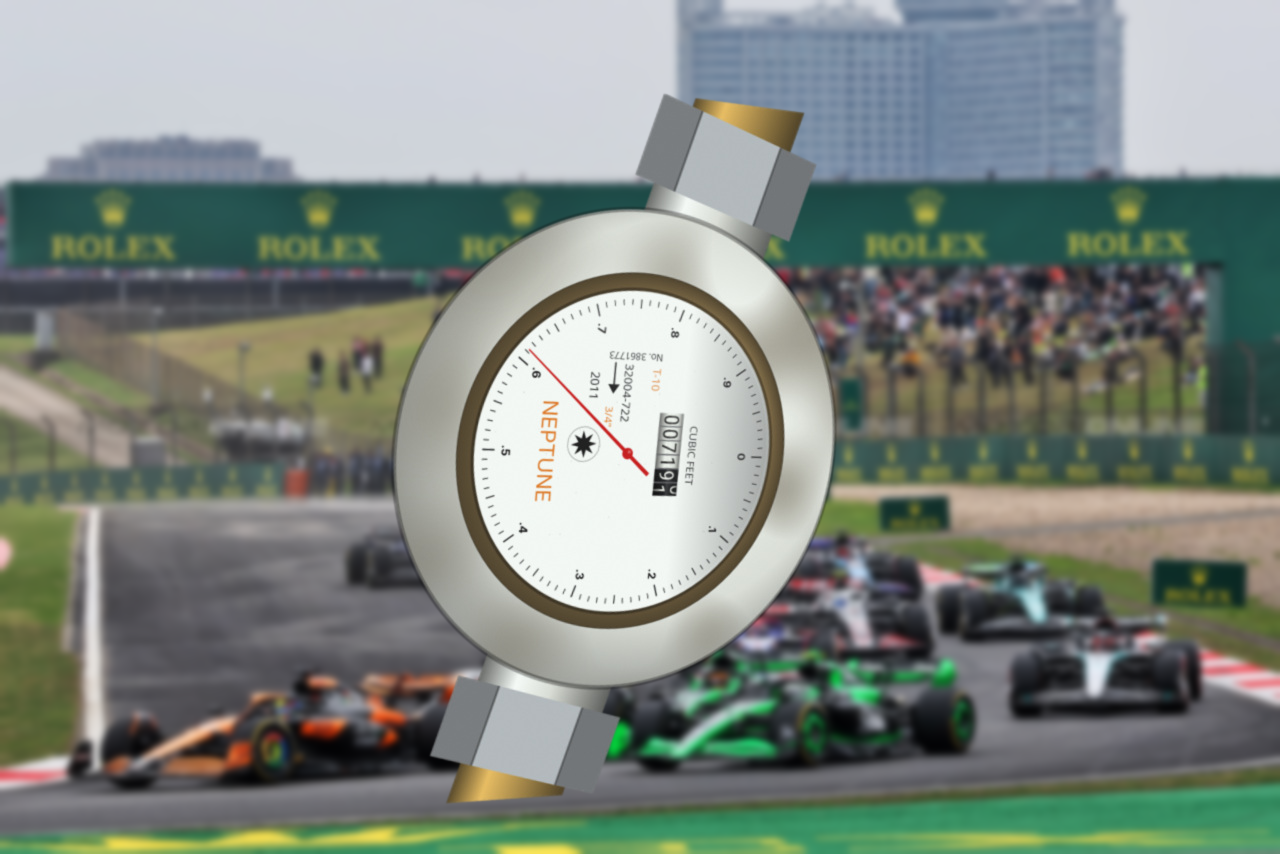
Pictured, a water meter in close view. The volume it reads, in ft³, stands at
7190.61 ft³
